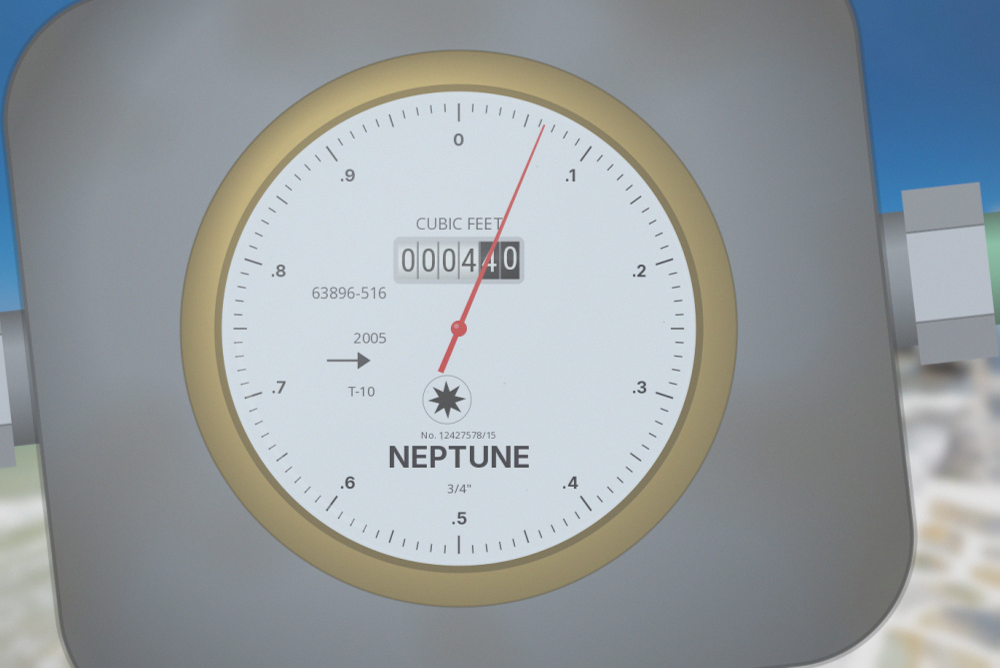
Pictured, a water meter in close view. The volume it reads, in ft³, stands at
440.06 ft³
